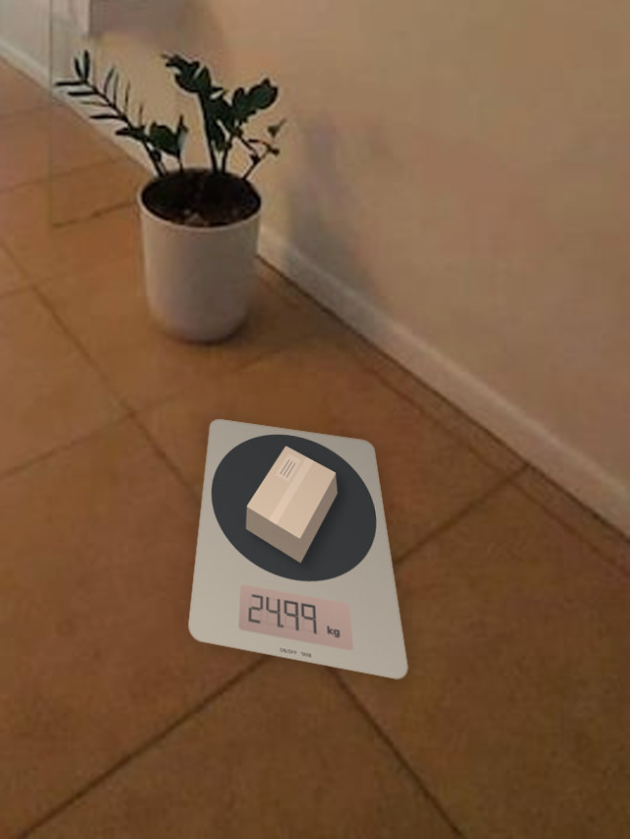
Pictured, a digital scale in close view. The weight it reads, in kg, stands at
24.99 kg
